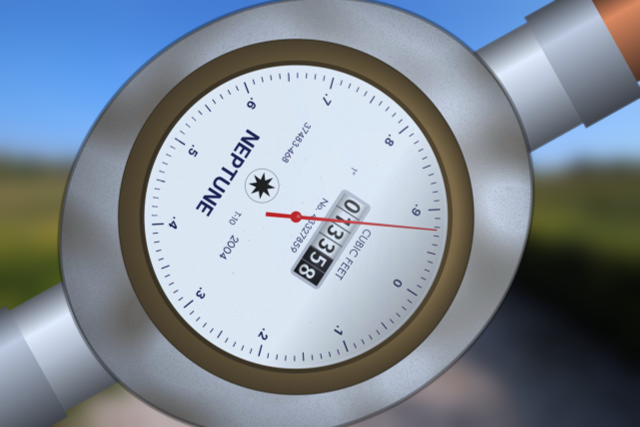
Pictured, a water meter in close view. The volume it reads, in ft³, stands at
13357.92 ft³
